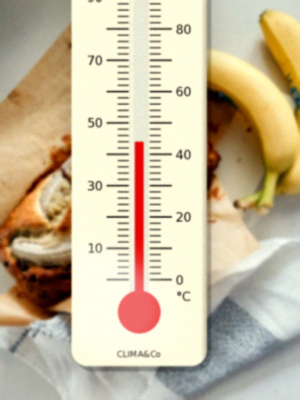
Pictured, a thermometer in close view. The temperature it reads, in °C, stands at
44 °C
